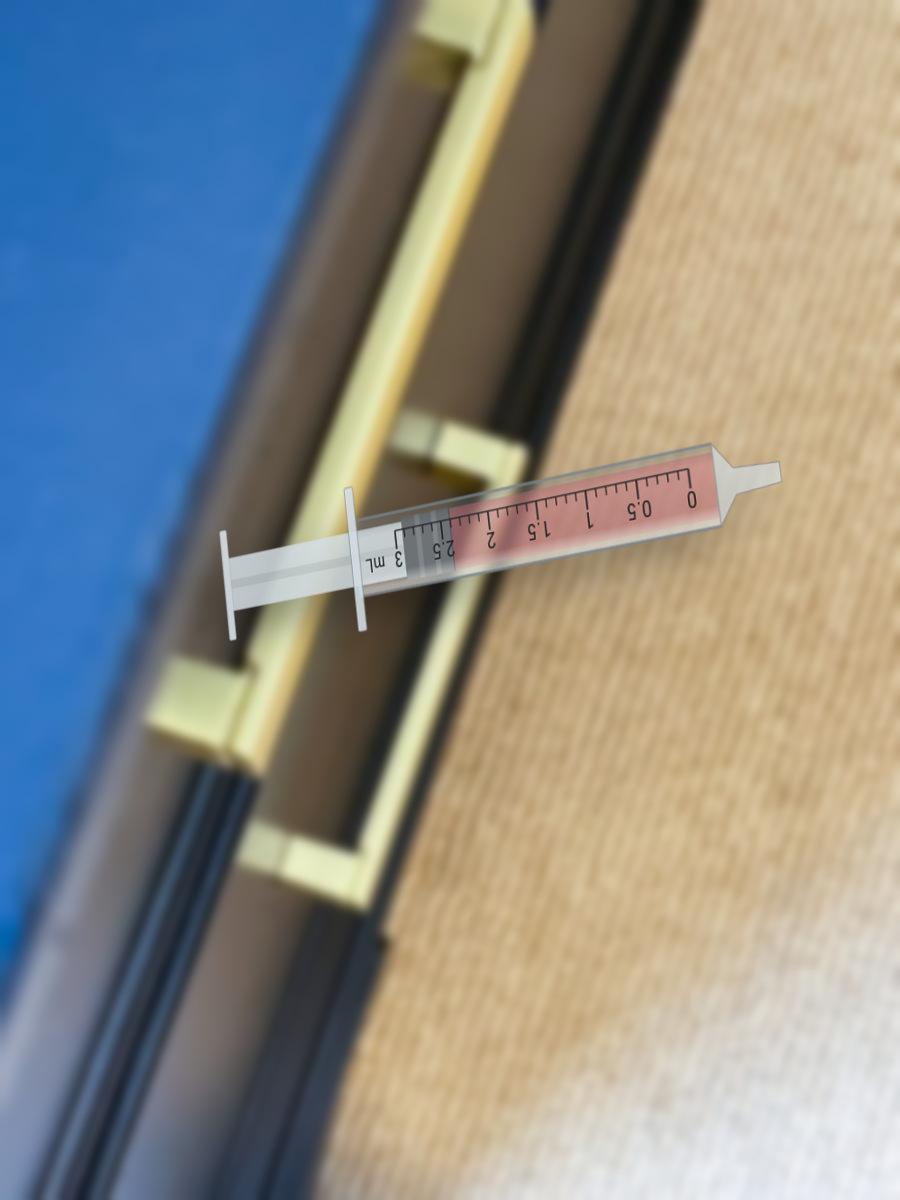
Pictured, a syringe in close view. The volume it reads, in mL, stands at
2.4 mL
